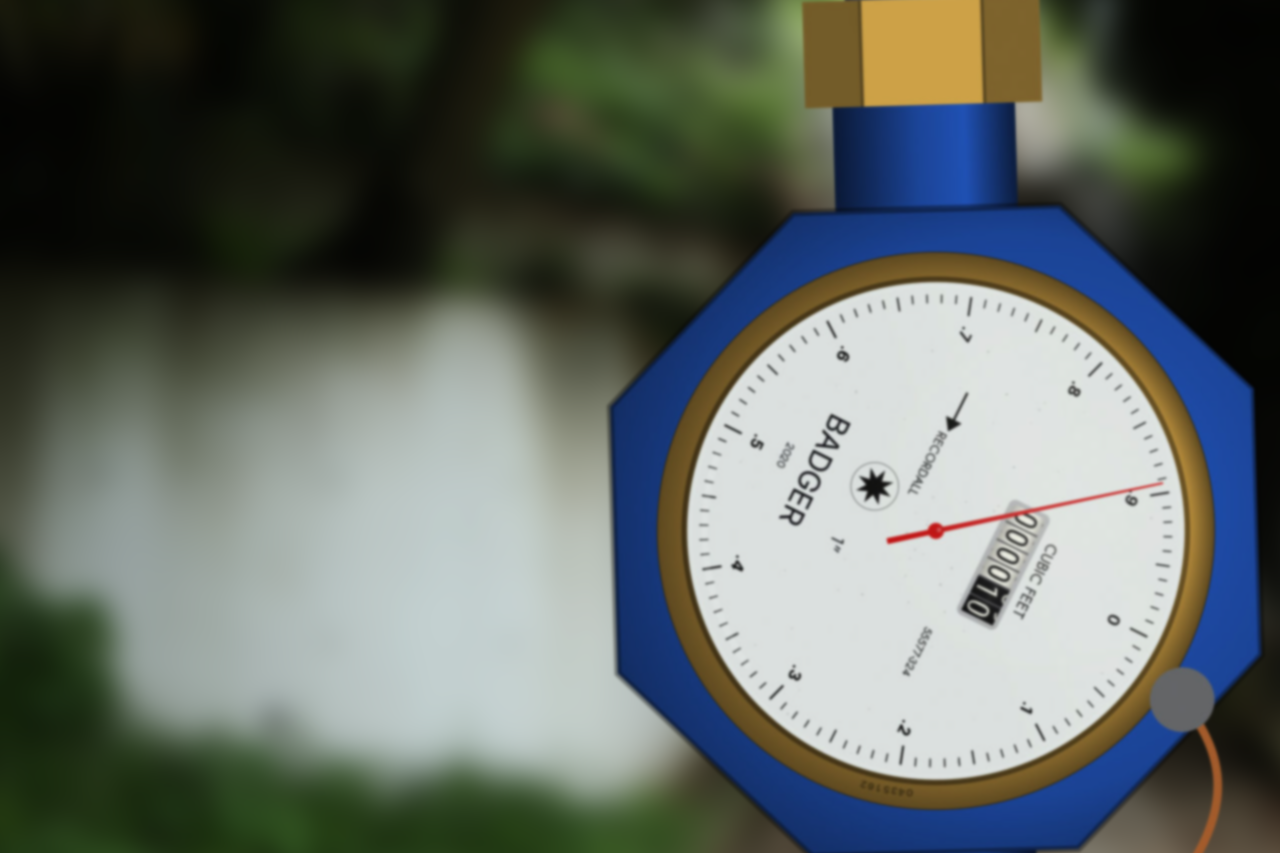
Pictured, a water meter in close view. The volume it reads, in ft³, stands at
9.89 ft³
